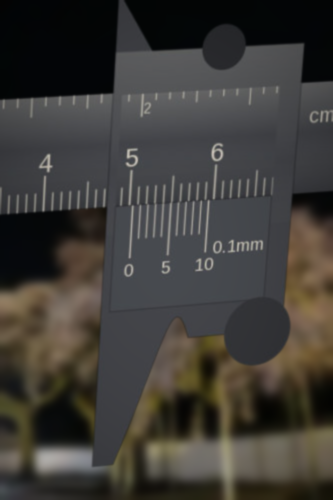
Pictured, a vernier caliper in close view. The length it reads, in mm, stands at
50.4 mm
